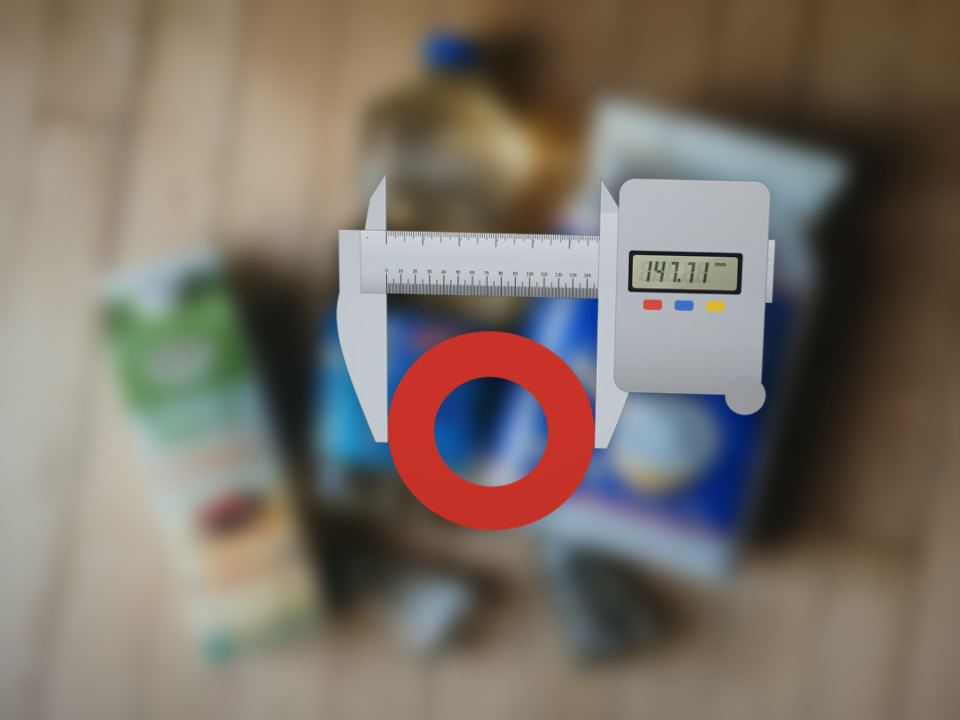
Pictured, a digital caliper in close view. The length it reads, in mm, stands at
147.71 mm
